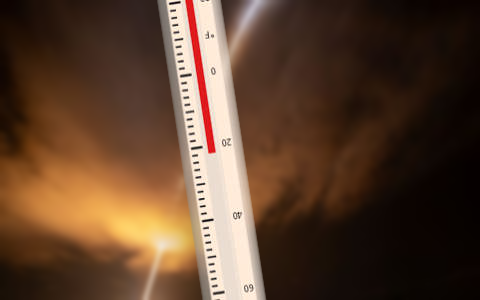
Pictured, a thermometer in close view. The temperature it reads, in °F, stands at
22 °F
